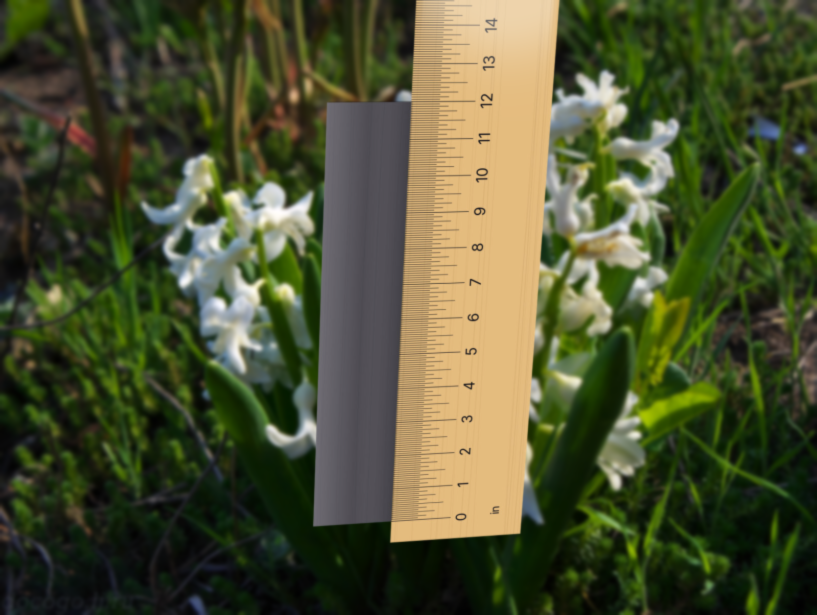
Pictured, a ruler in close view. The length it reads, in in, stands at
12 in
